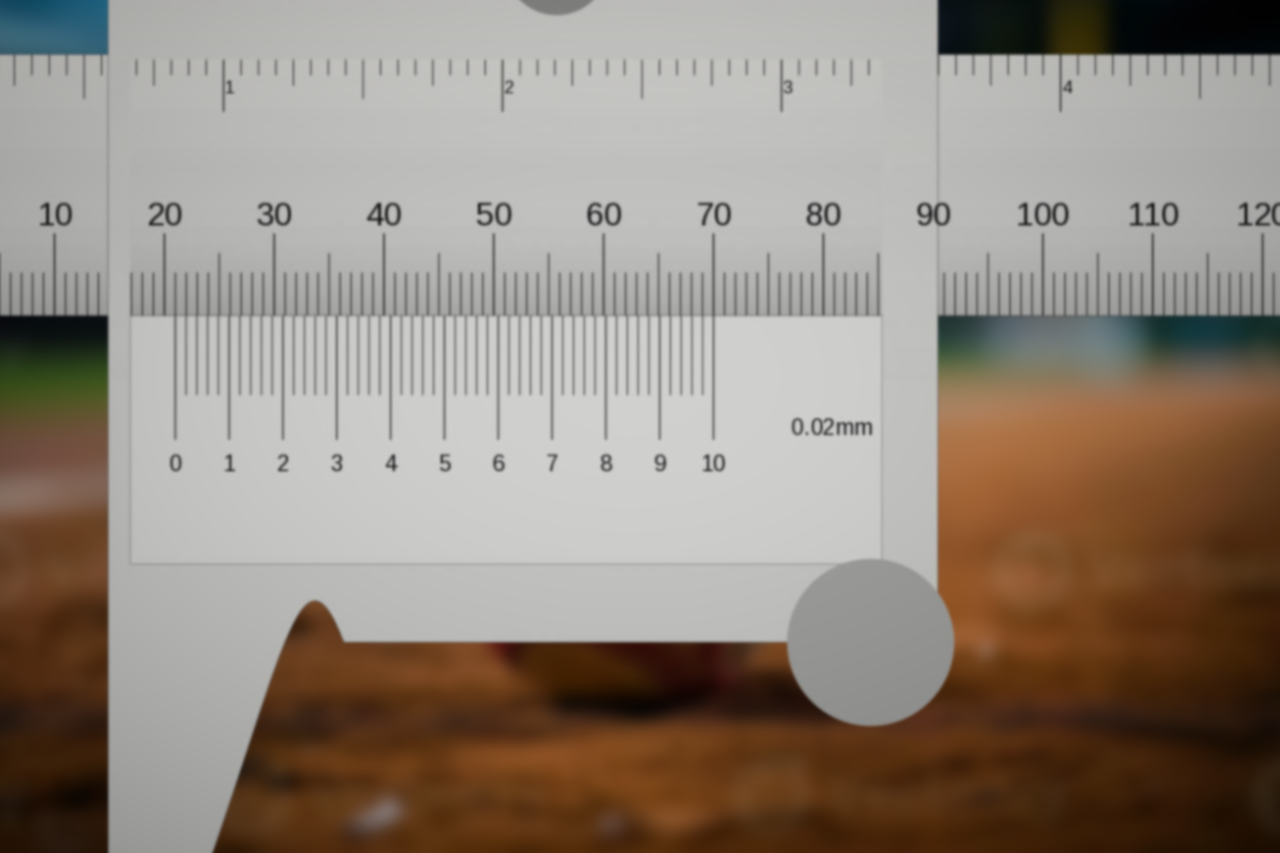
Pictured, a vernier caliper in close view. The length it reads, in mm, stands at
21.0 mm
